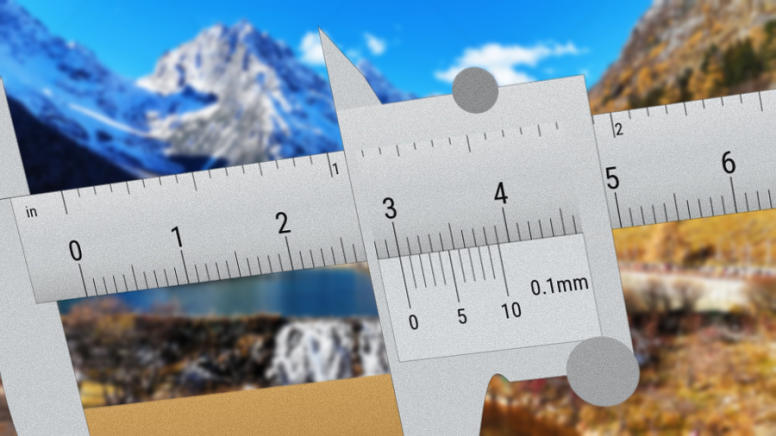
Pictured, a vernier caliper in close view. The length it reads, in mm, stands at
30.0 mm
